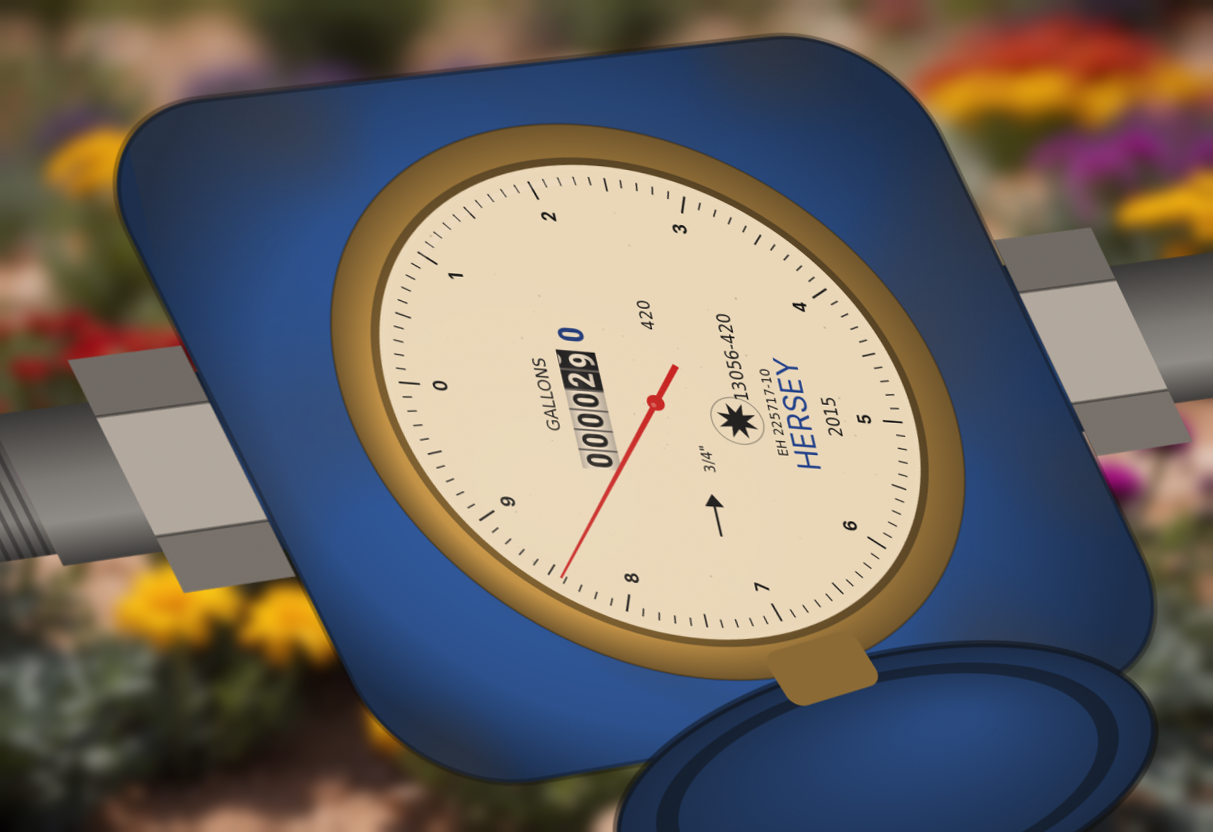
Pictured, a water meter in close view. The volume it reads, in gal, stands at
288.4 gal
